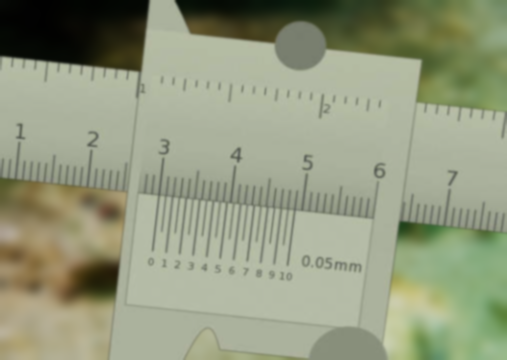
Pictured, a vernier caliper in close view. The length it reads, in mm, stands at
30.0 mm
